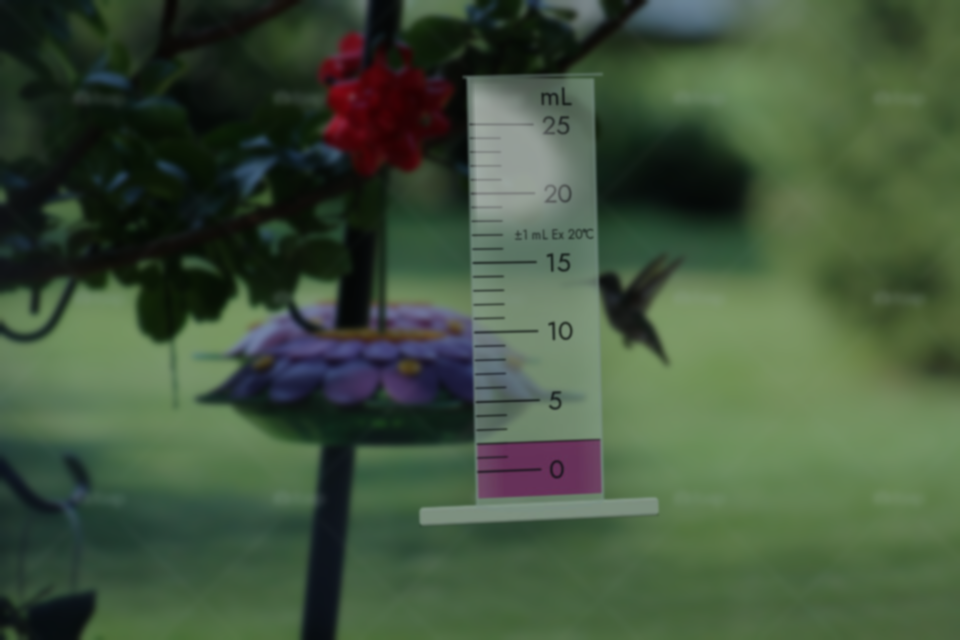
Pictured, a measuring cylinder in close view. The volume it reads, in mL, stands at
2 mL
